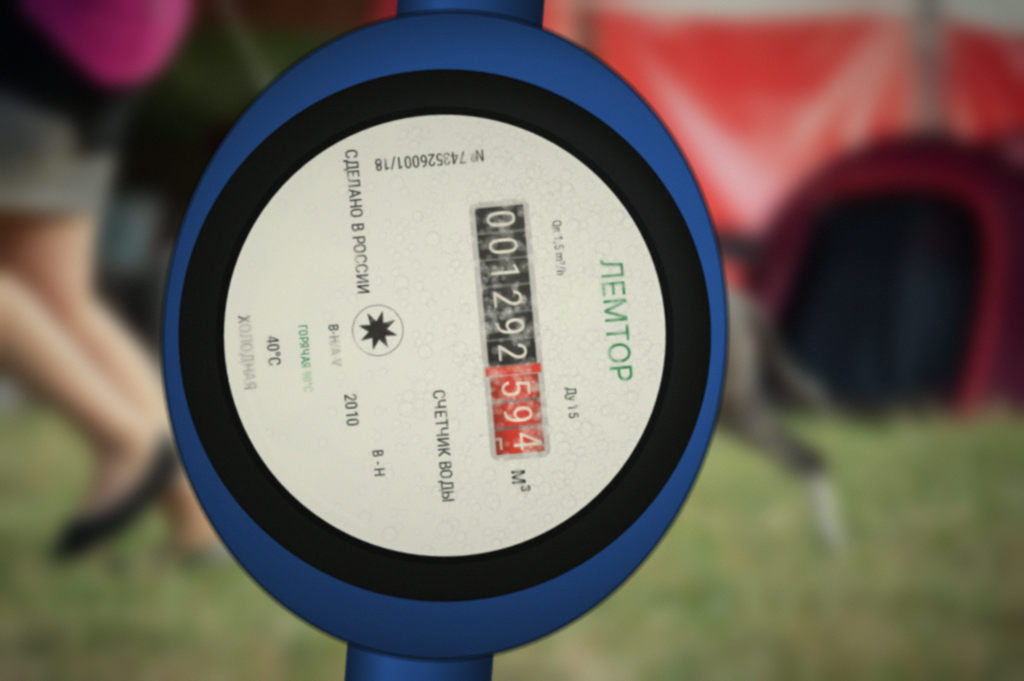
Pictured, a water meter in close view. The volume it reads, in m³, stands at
1292.594 m³
